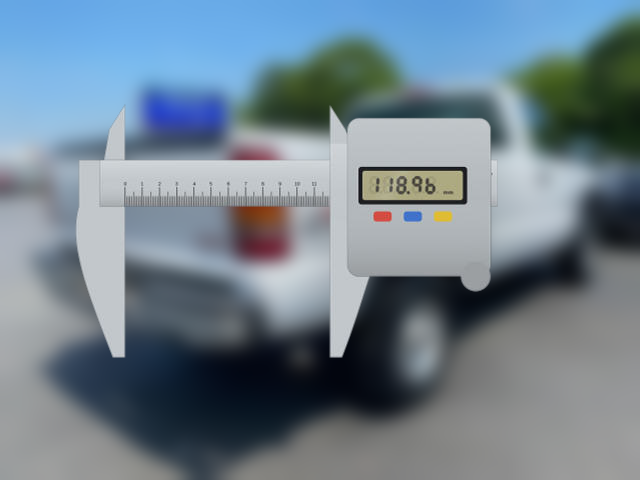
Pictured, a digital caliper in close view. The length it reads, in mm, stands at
118.96 mm
